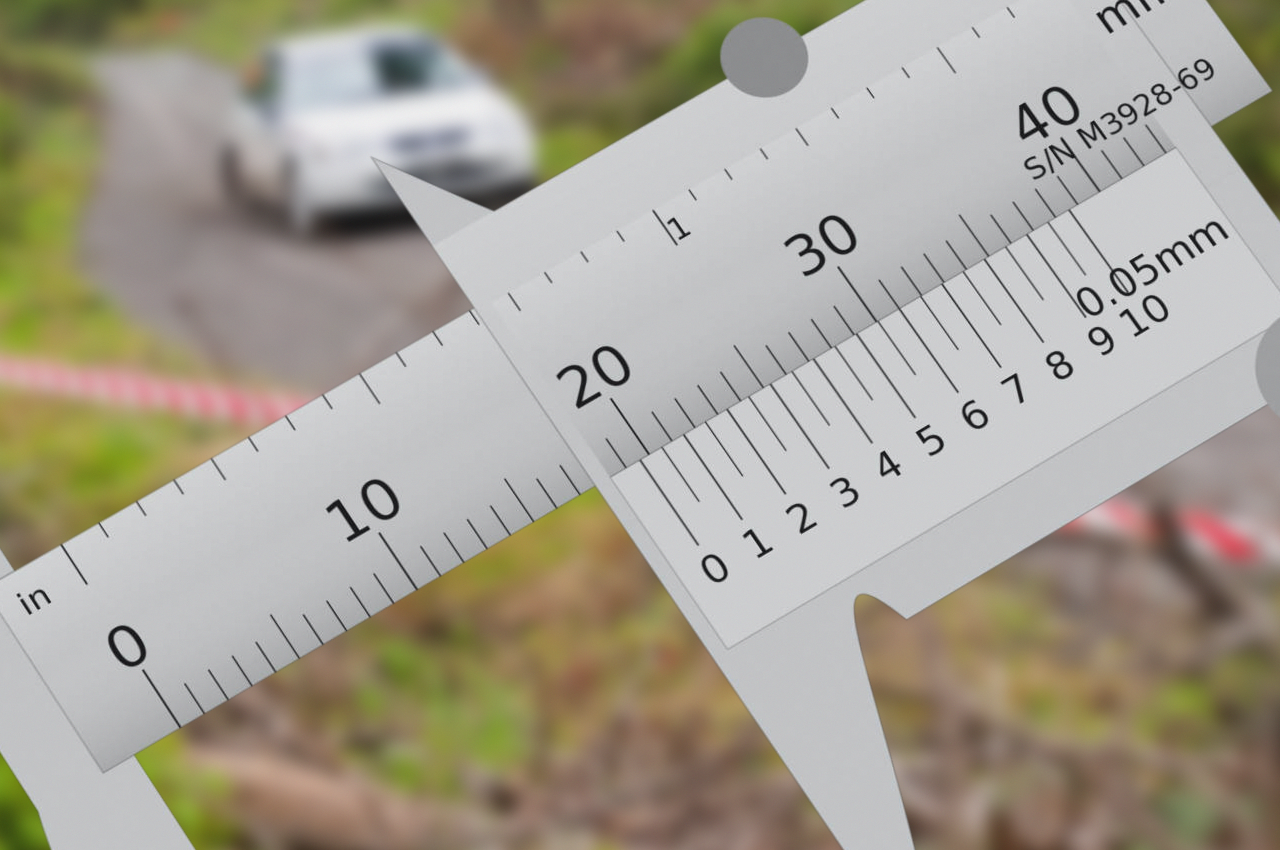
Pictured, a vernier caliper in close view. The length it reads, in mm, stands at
19.6 mm
